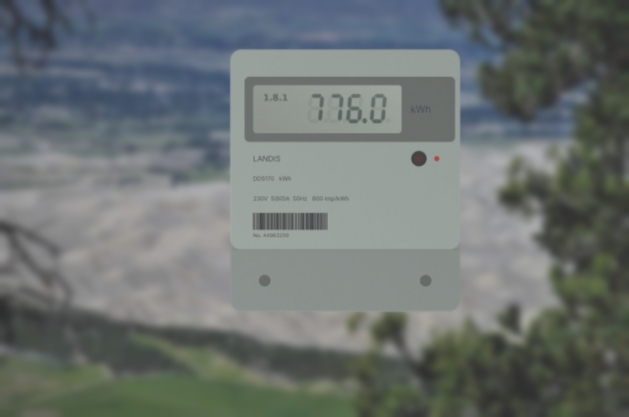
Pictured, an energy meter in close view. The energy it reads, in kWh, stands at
776.0 kWh
